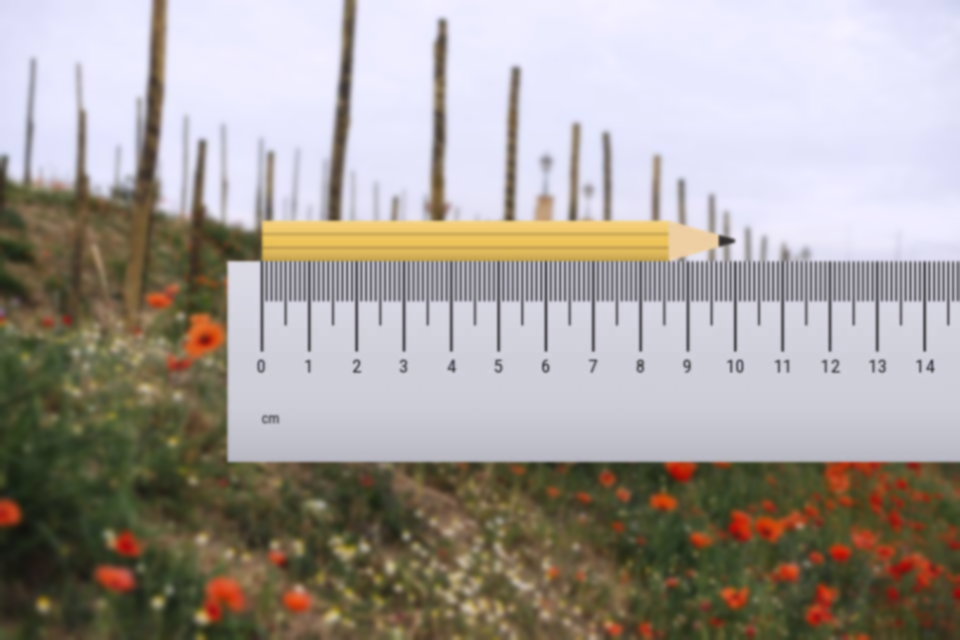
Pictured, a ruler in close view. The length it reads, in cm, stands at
10 cm
